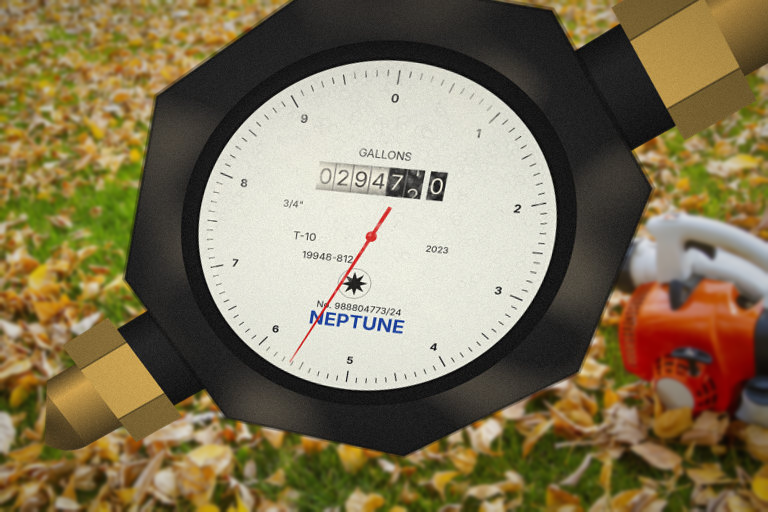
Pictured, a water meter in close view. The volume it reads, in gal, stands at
294715.6 gal
